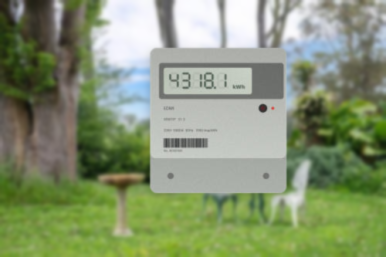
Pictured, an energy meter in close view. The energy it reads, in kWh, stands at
4318.1 kWh
